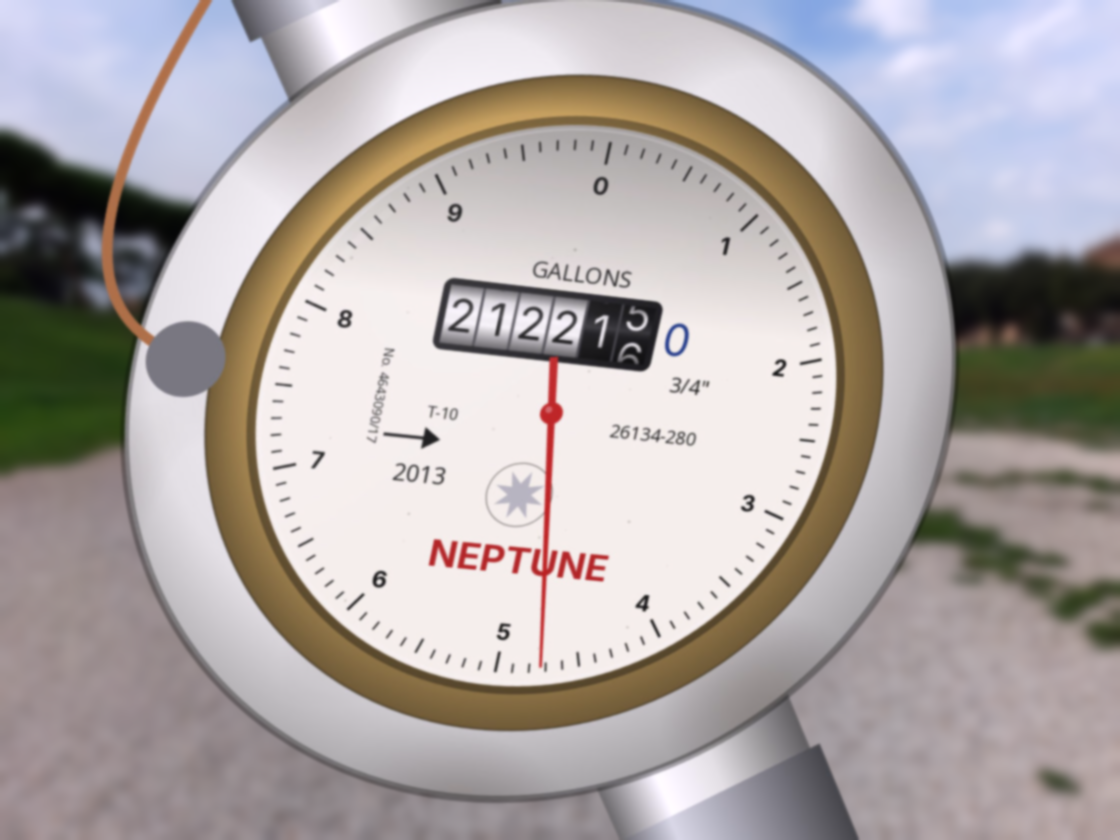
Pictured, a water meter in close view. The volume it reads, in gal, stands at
2122154.7 gal
